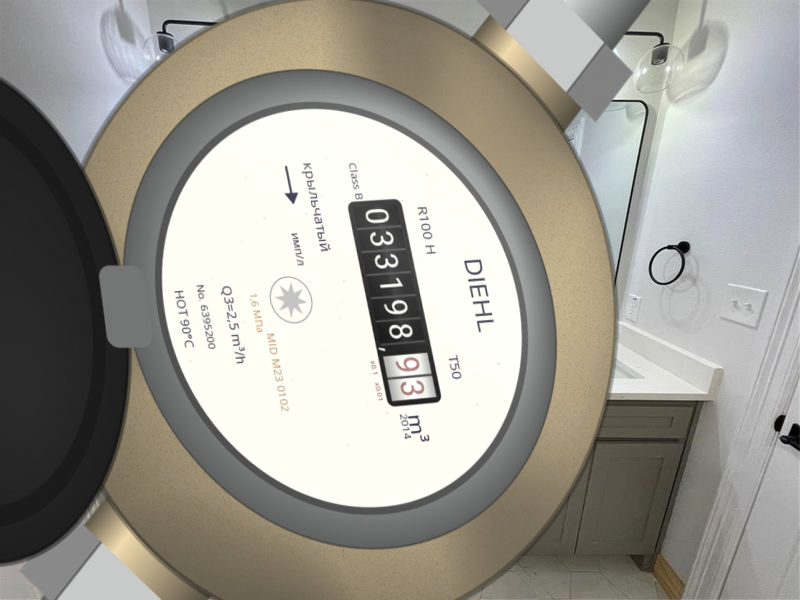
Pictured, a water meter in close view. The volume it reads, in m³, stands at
33198.93 m³
